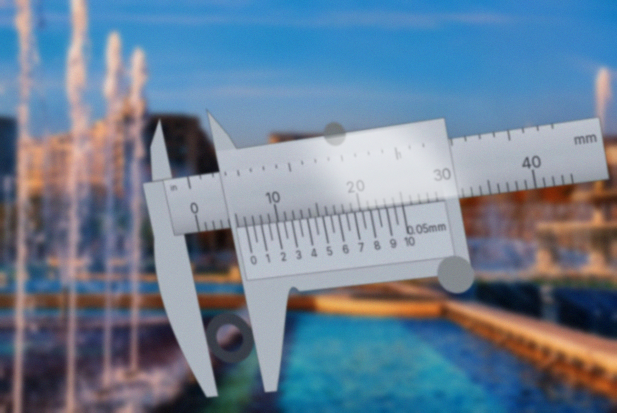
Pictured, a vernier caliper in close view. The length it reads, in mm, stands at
6.0 mm
